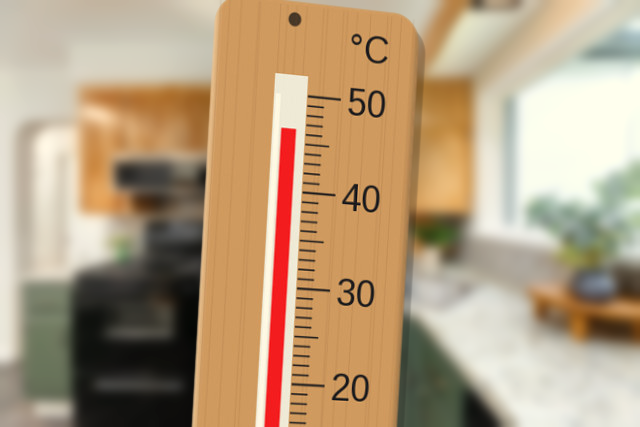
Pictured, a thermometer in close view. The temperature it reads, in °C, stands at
46.5 °C
